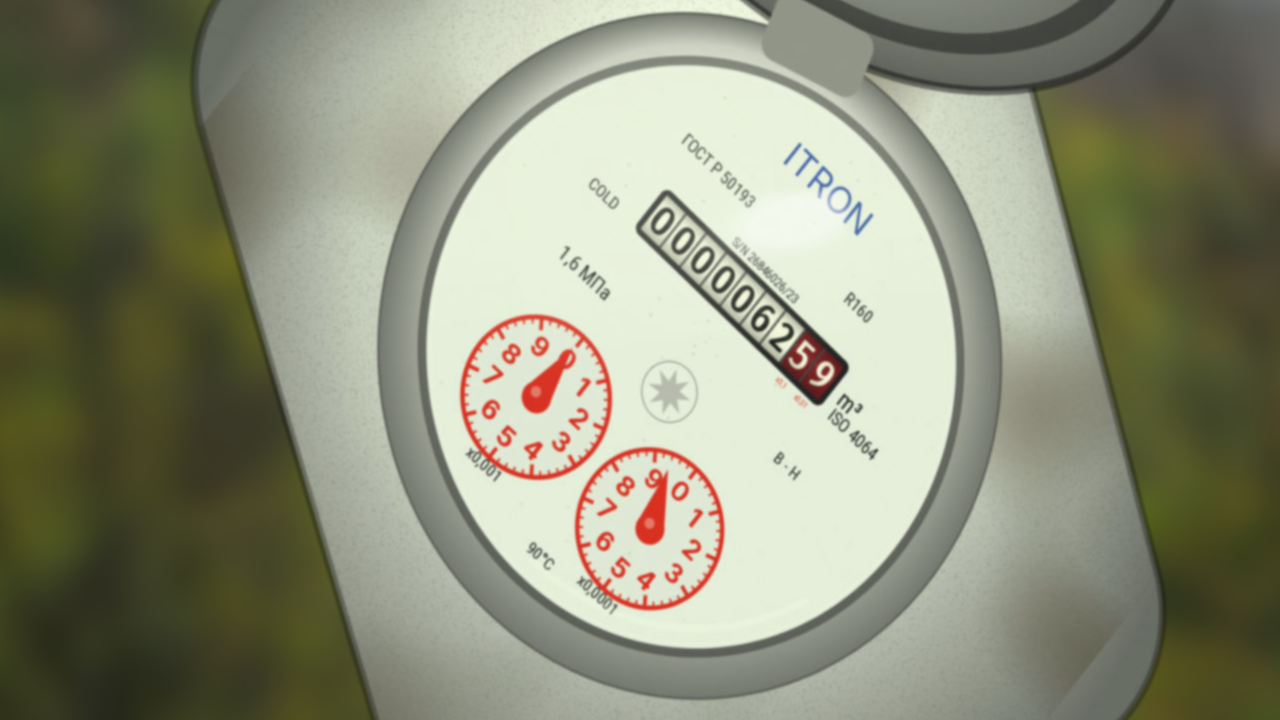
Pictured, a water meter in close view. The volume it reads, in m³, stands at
62.5899 m³
